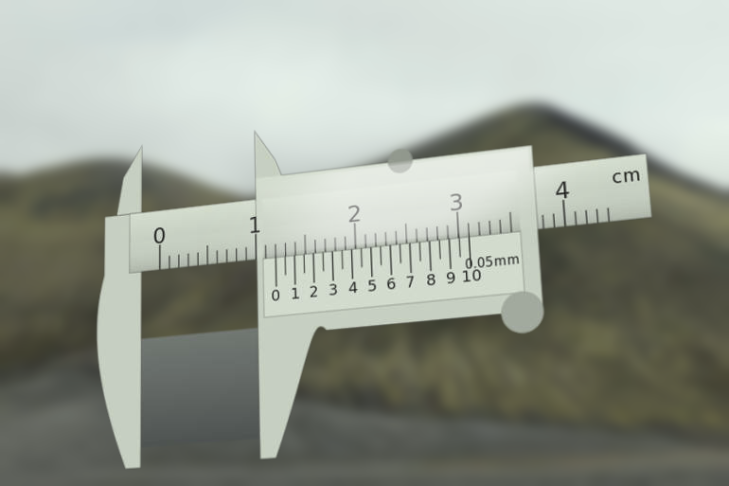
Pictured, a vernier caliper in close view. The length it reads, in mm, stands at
12.0 mm
